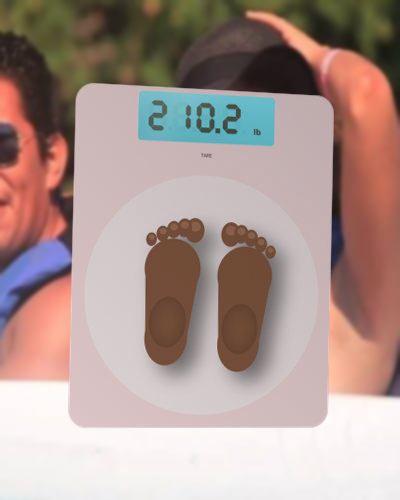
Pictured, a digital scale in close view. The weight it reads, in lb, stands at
210.2 lb
